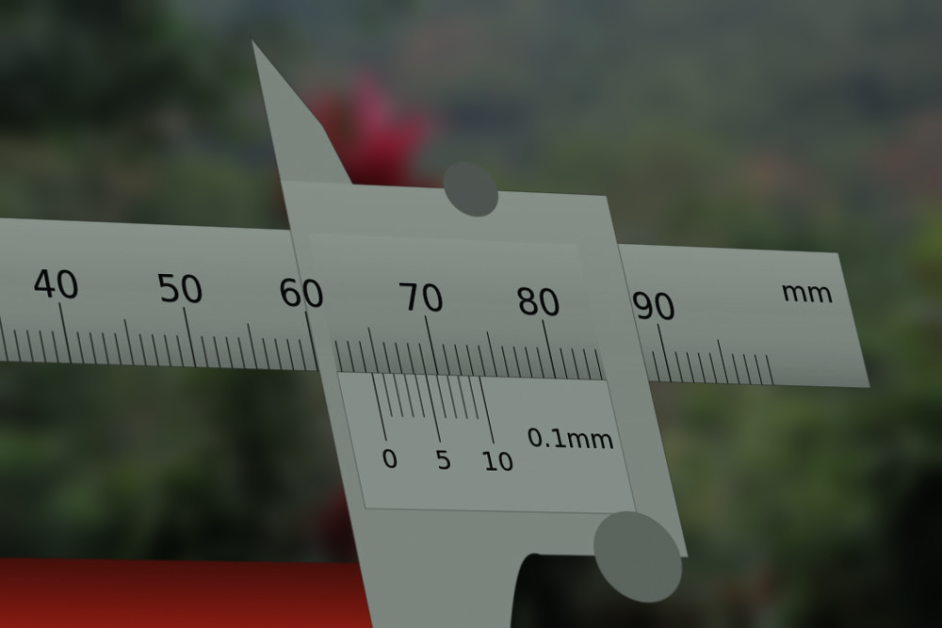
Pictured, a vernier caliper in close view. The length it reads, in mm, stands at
64.5 mm
